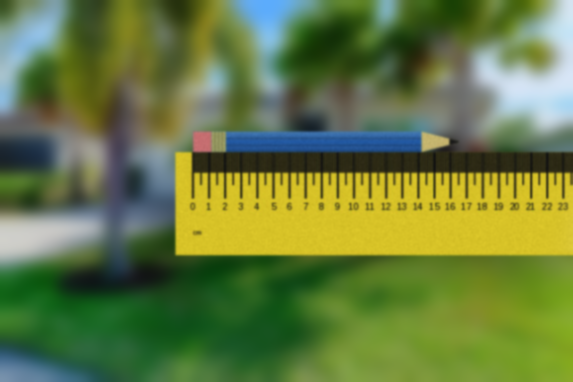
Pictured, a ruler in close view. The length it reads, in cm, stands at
16.5 cm
